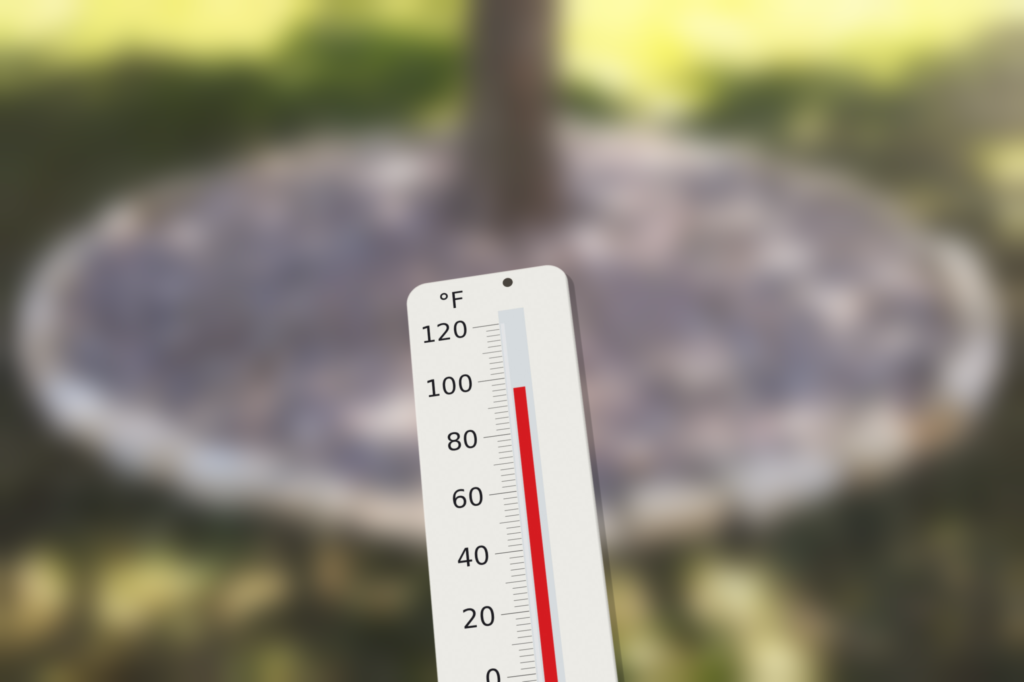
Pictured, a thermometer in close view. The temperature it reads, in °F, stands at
96 °F
